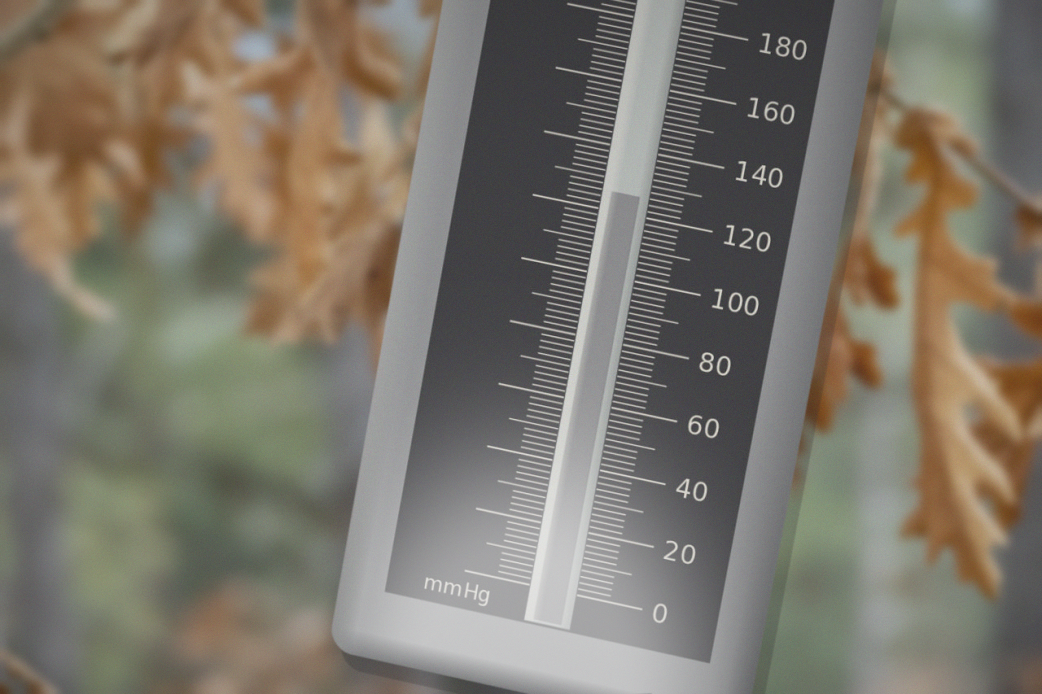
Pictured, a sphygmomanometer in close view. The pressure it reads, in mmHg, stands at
126 mmHg
